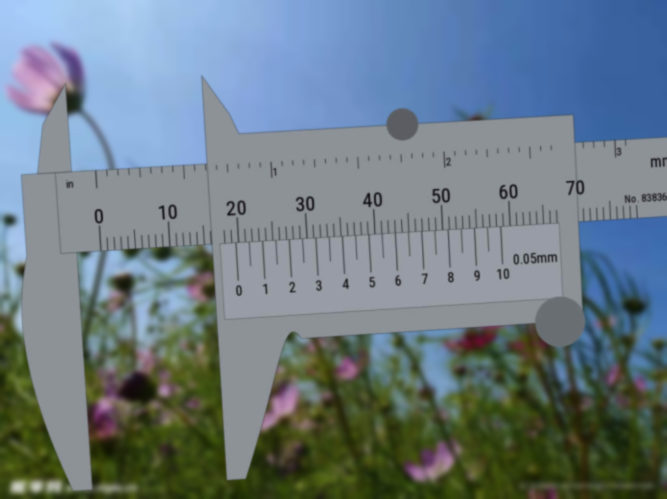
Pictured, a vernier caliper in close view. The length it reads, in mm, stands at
19.6 mm
